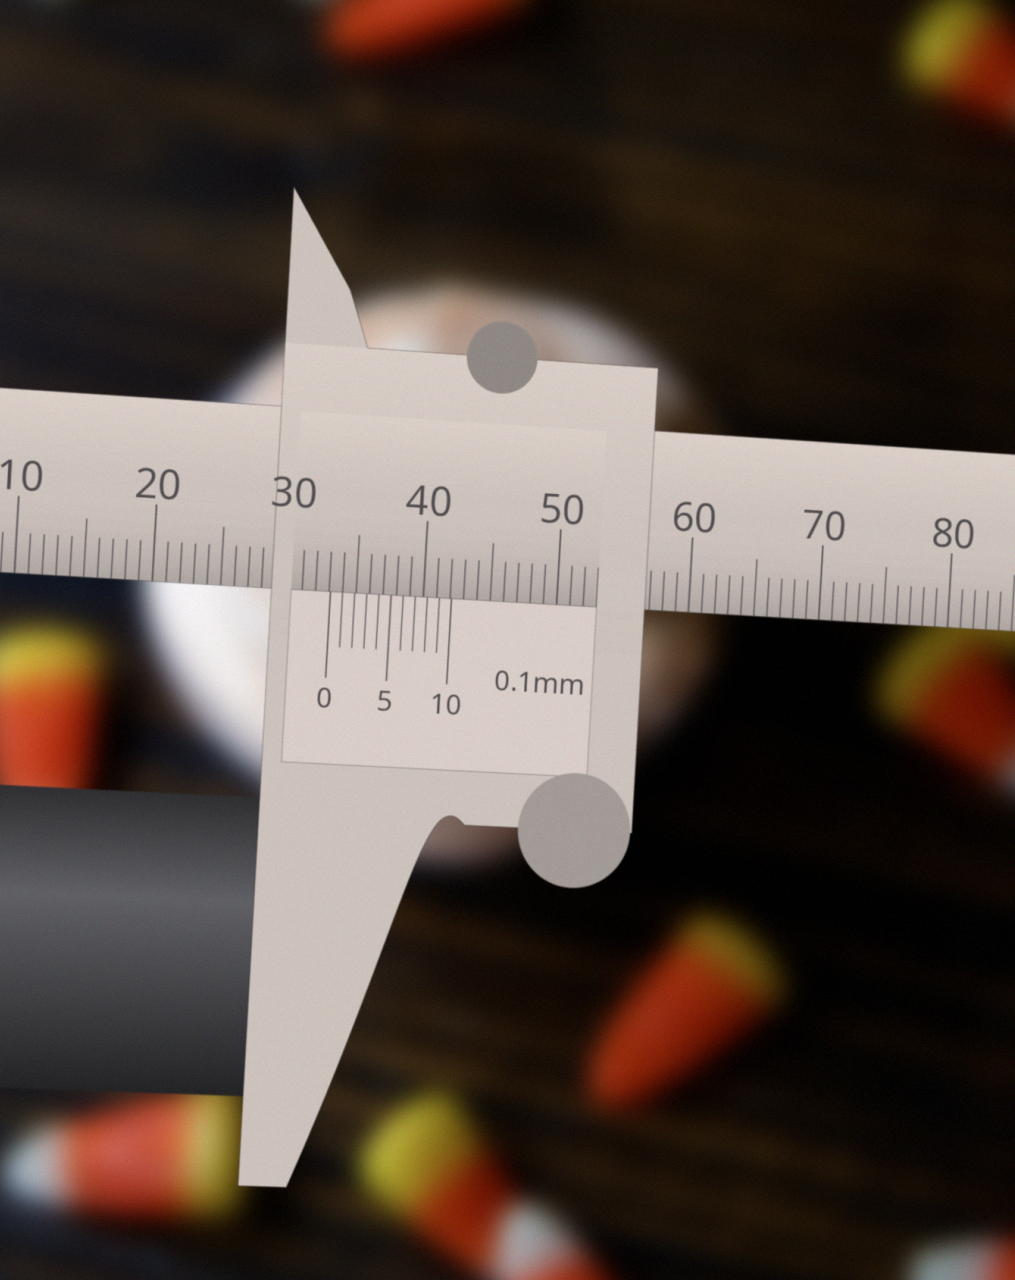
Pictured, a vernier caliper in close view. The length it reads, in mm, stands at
33.1 mm
